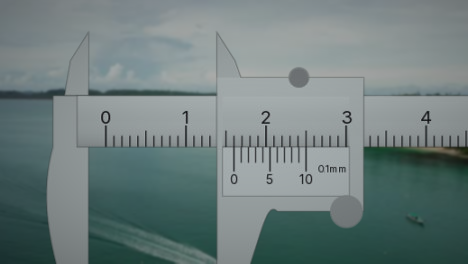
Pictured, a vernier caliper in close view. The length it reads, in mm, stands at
16.0 mm
